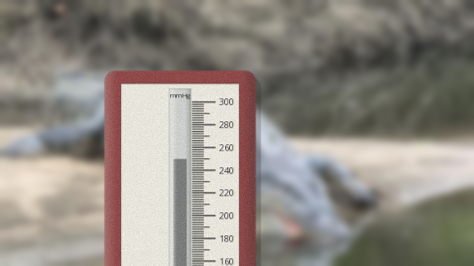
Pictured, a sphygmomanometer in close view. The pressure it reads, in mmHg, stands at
250 mmHg
